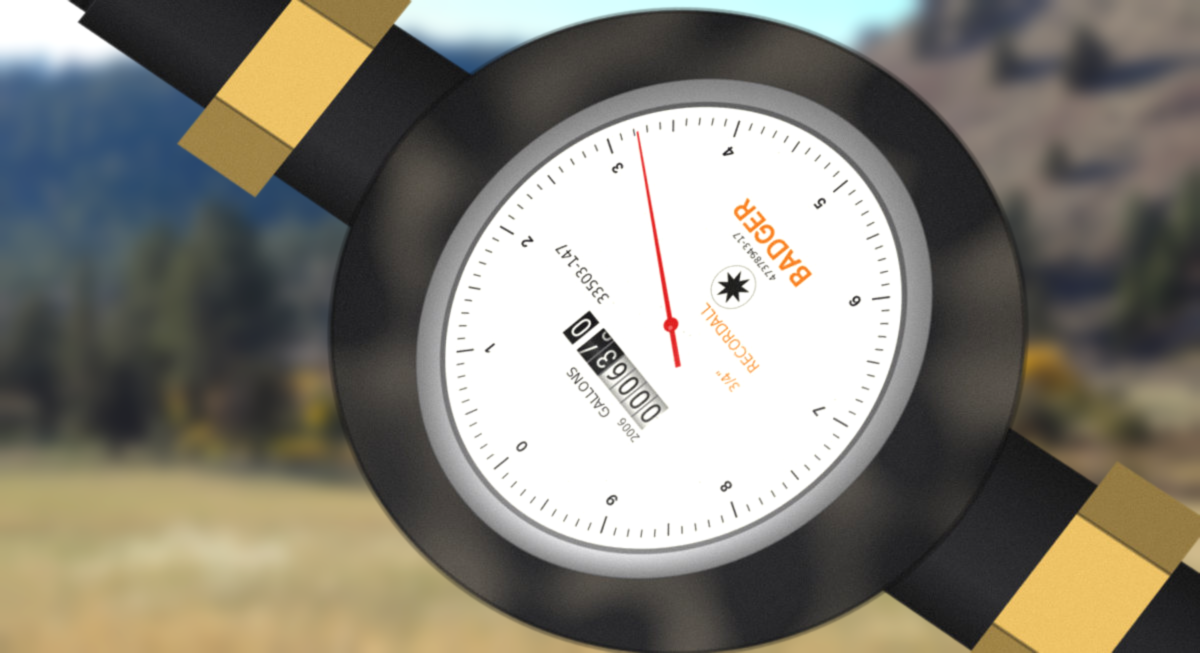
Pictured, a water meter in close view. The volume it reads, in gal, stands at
6373.2 gal
